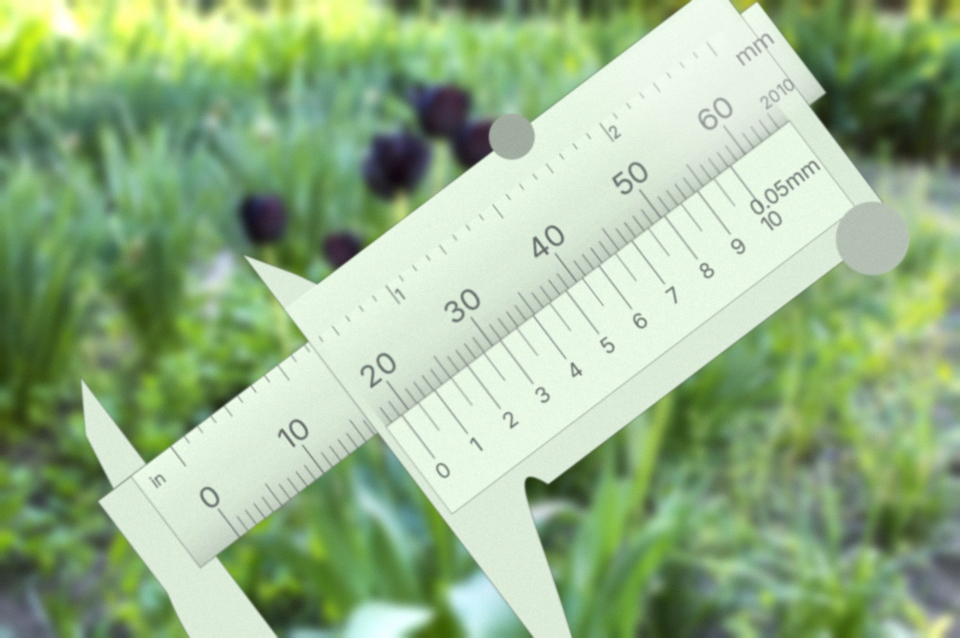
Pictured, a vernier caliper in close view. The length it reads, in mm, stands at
19.2 mm
